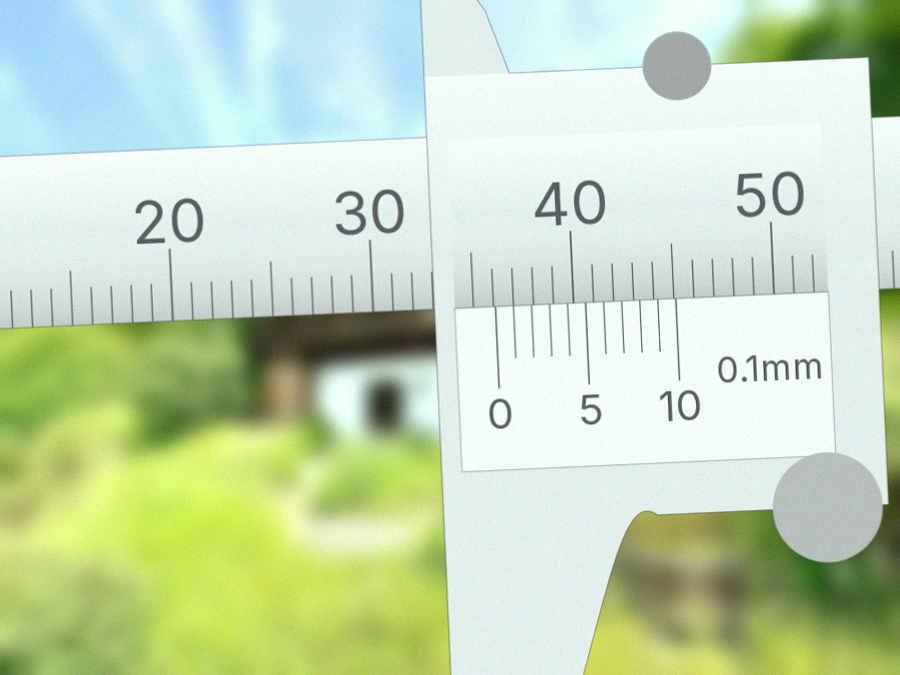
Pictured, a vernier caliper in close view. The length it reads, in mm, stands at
36.1 mm
